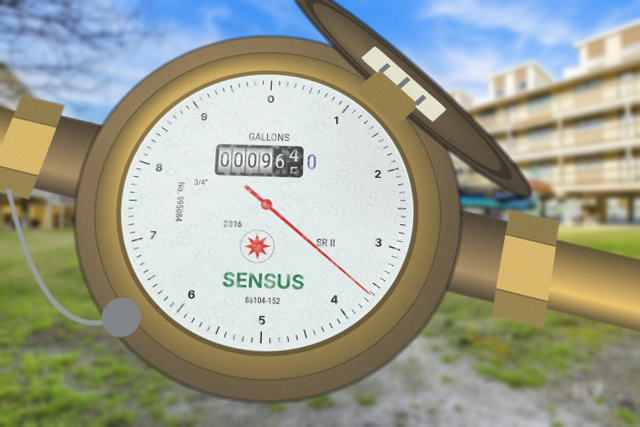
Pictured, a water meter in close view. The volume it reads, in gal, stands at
9643.6 gal
